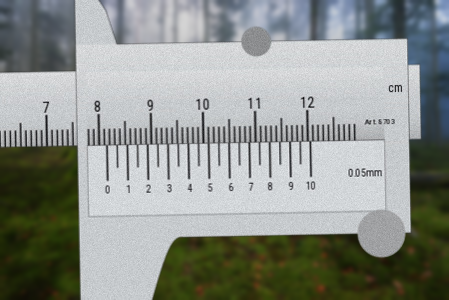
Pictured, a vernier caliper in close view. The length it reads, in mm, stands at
81.5 mm
